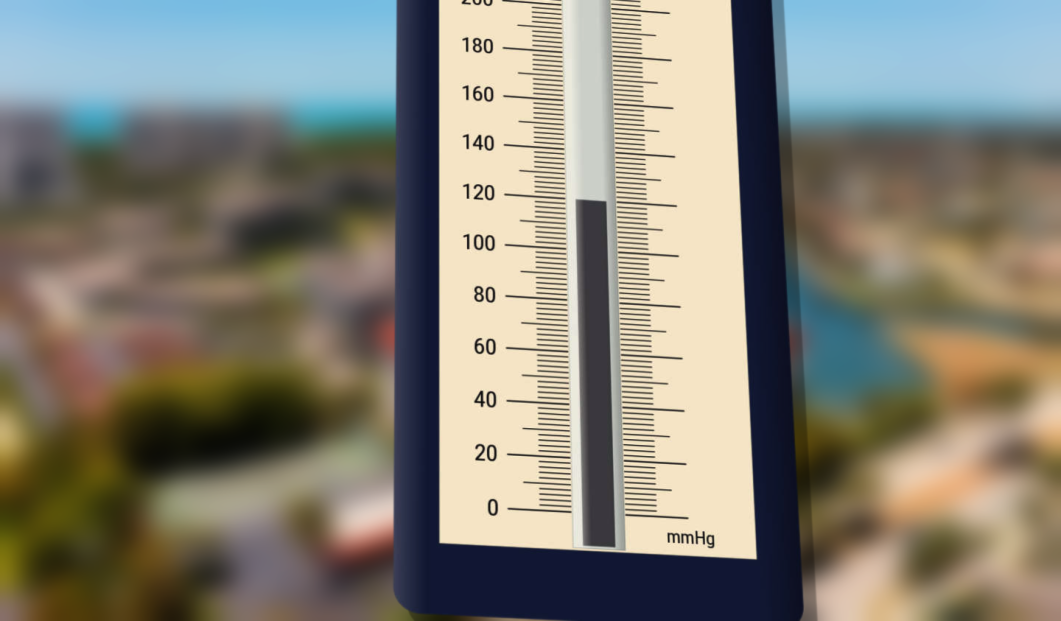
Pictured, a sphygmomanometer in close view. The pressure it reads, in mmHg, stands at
120 mmHg
